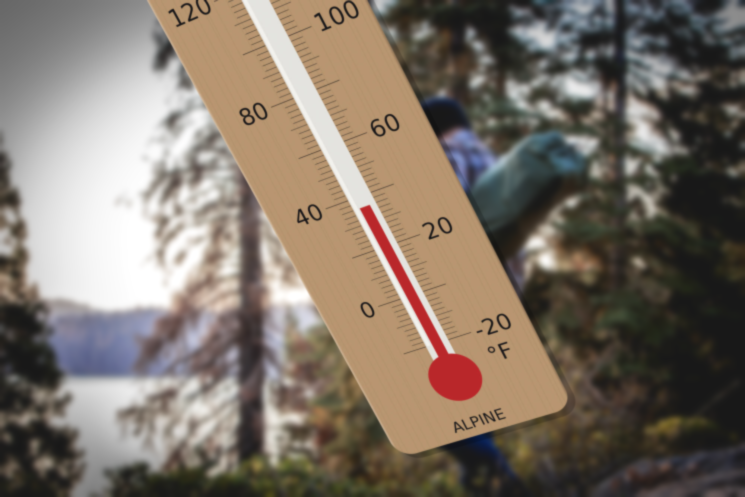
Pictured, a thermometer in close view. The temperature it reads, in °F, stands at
36 °F
